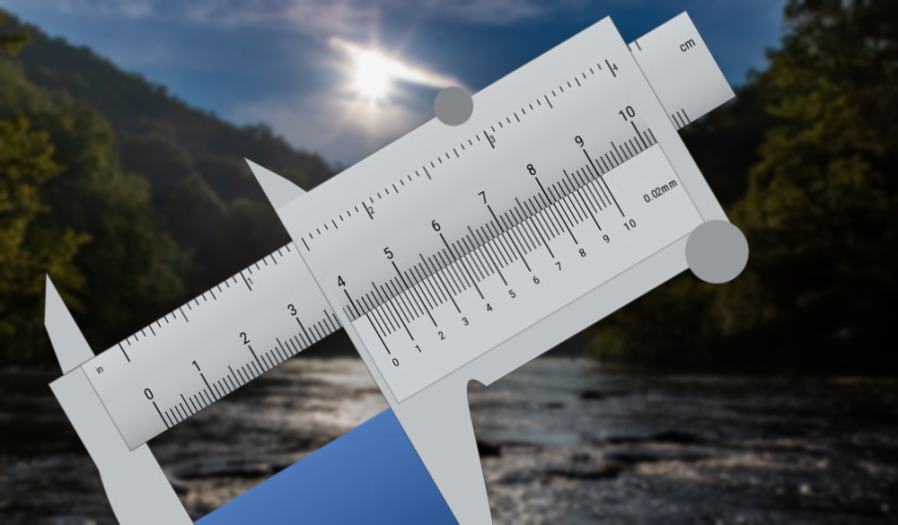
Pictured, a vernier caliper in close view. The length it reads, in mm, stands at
41.2 mm
